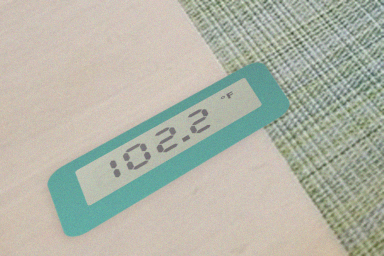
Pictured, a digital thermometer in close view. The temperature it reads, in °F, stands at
102.2 °F
